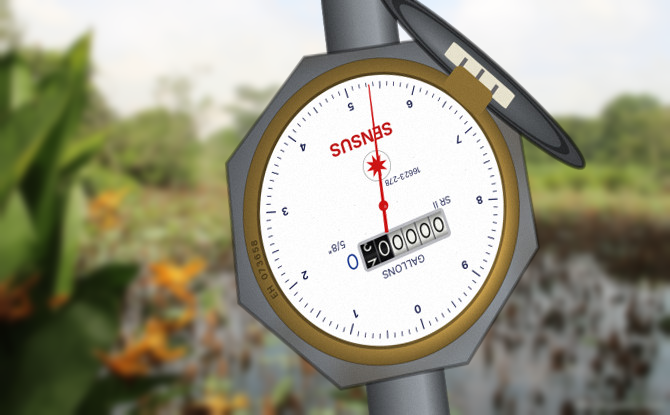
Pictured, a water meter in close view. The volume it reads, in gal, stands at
25.3 gal
